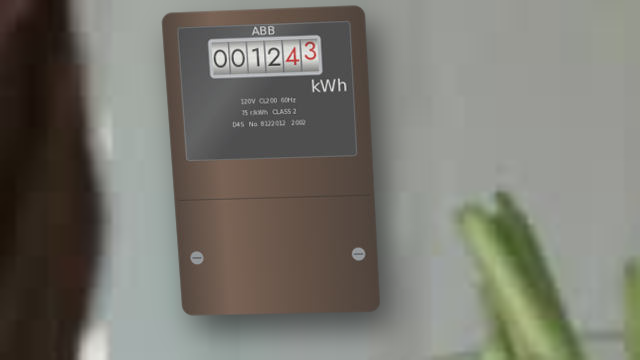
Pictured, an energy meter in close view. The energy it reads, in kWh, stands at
12.43 kWh
